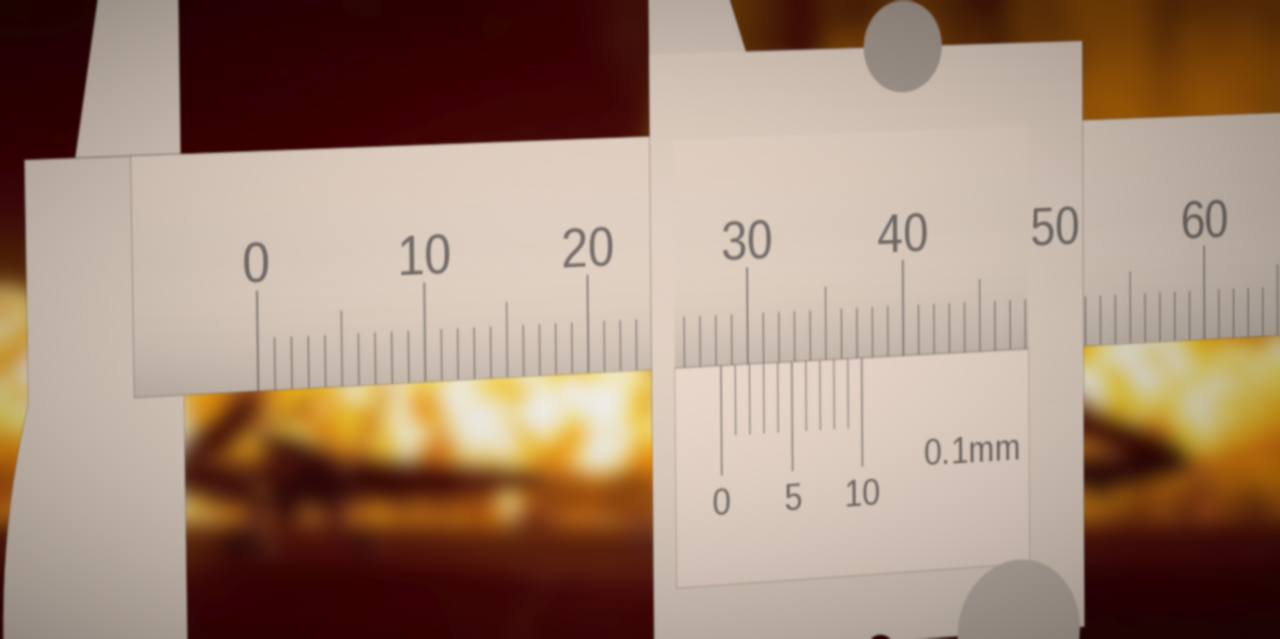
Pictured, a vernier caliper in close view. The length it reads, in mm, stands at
28.3 mm
